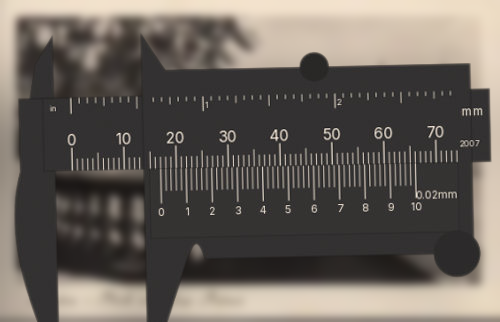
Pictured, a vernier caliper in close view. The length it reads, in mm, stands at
17.0 mm
